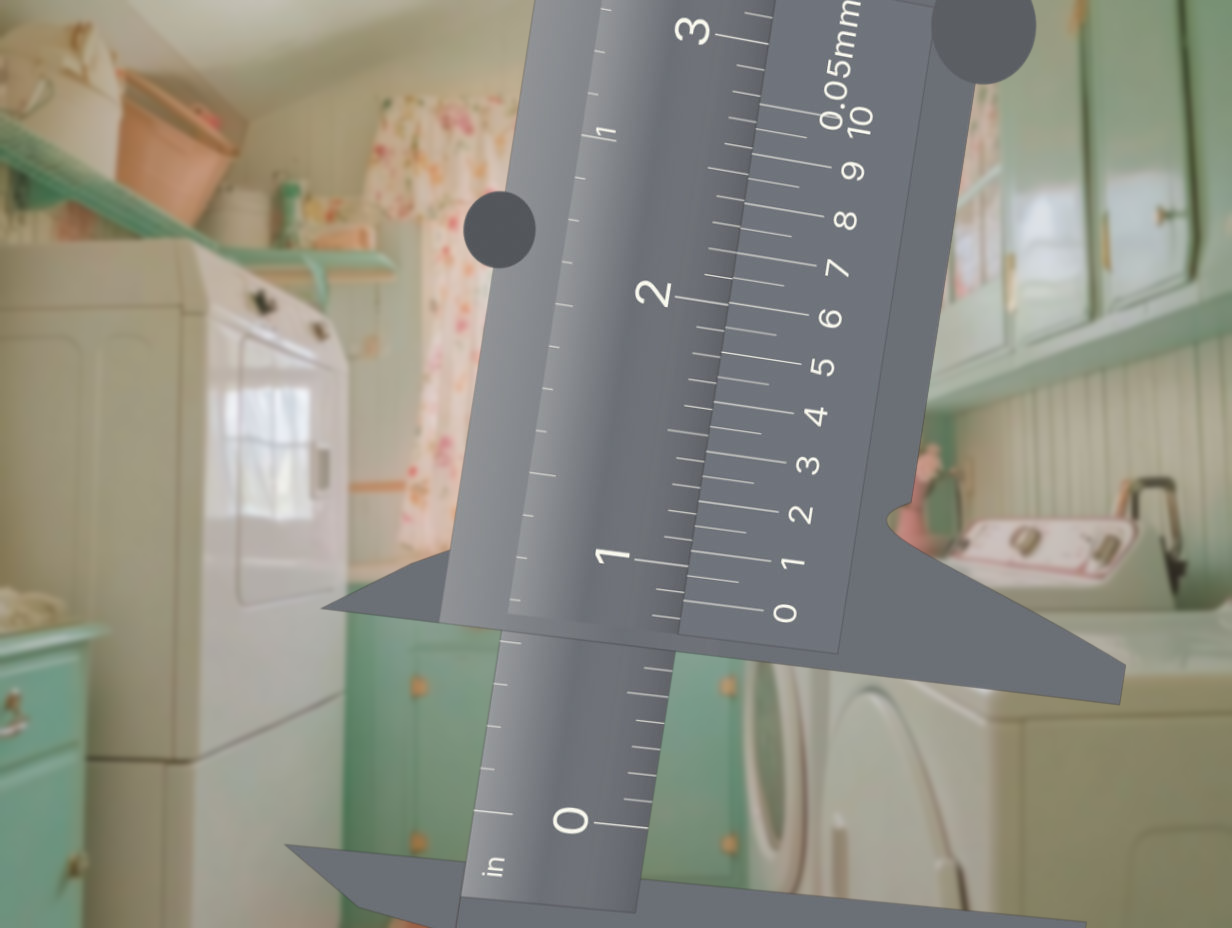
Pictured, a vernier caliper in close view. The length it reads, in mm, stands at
8.70 mm
